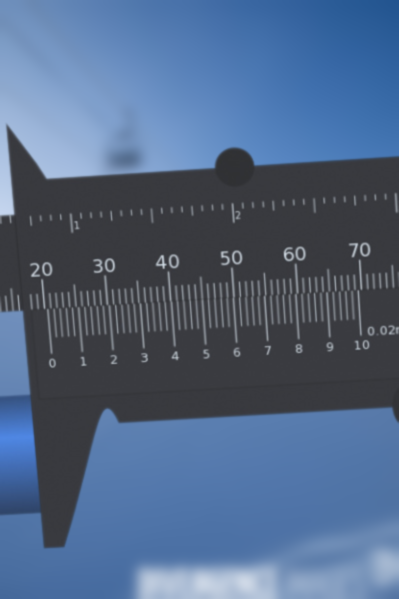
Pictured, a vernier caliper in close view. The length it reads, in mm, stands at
20.5 mm
